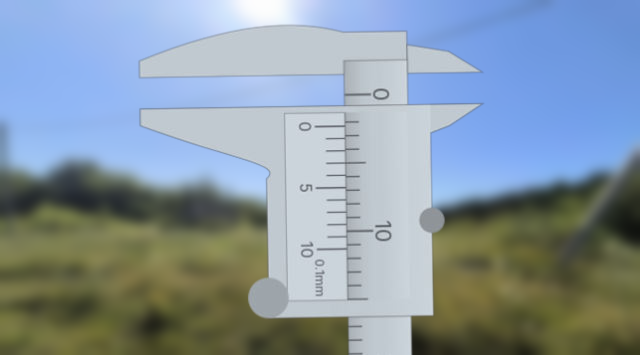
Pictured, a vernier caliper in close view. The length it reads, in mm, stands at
2.3 mm
